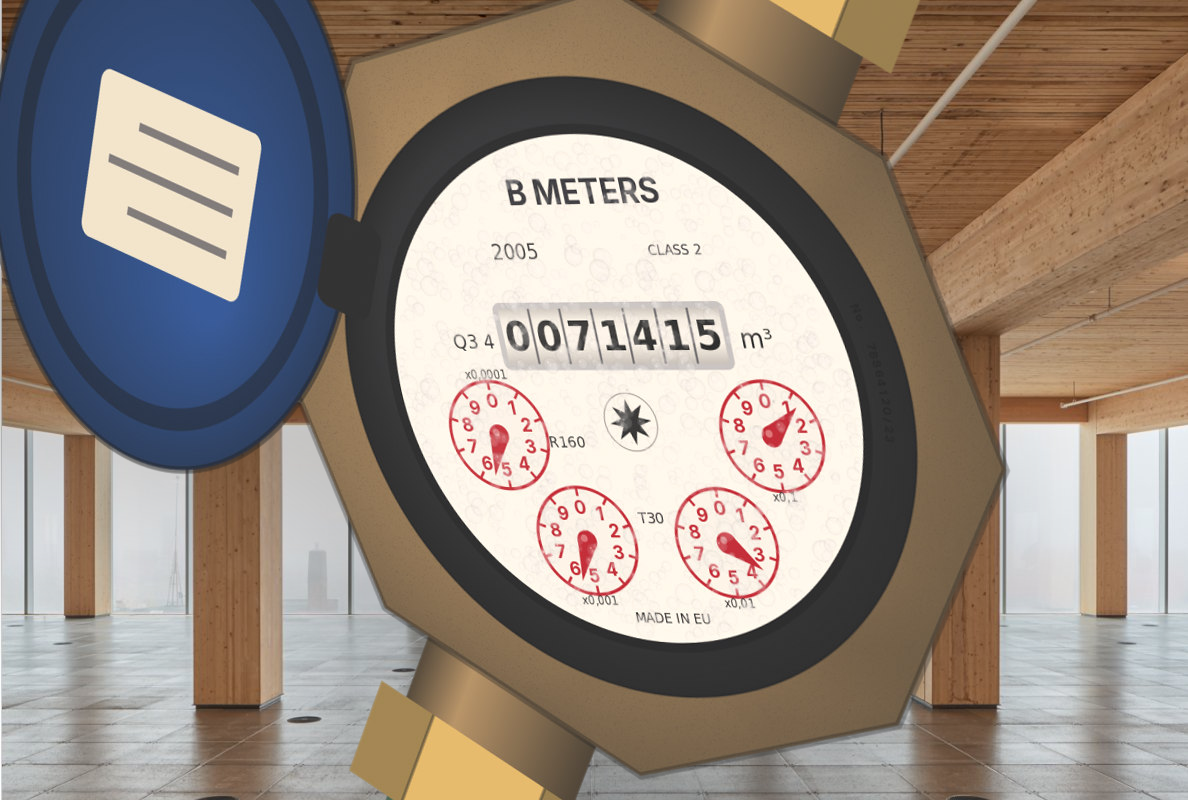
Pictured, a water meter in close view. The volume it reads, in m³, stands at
71415.1355 m³
